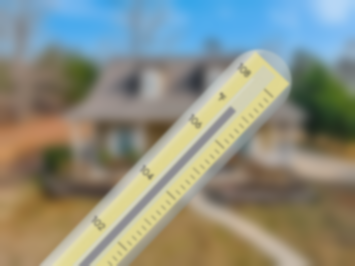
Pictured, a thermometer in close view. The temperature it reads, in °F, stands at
107 °F
